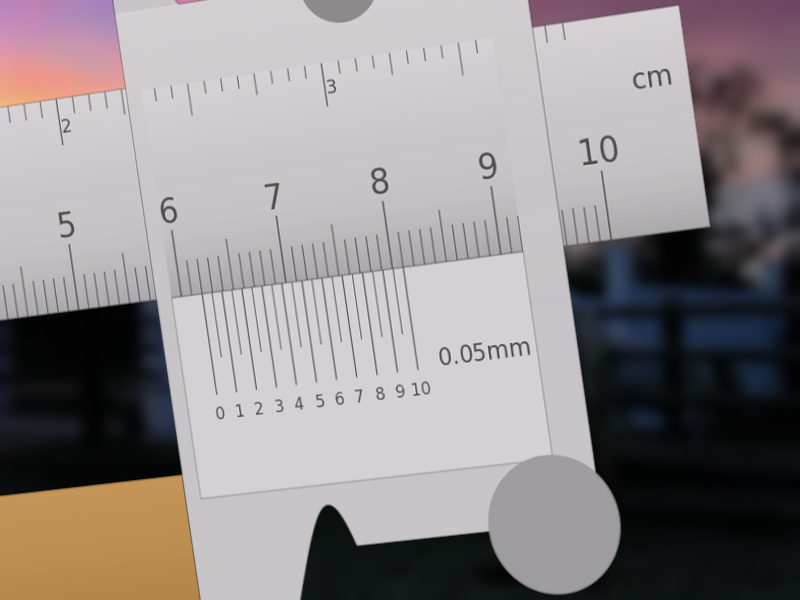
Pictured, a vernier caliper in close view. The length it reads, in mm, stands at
62.0 mm
